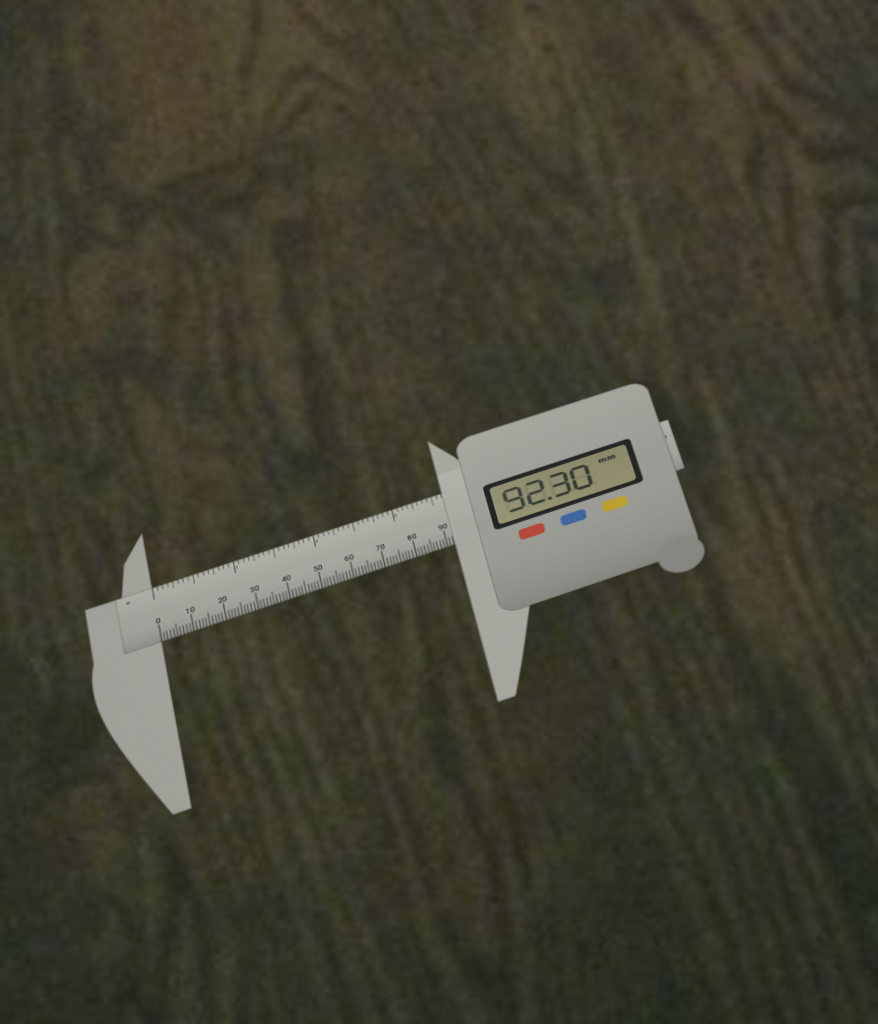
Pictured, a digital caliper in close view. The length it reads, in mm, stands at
92.30 mm
